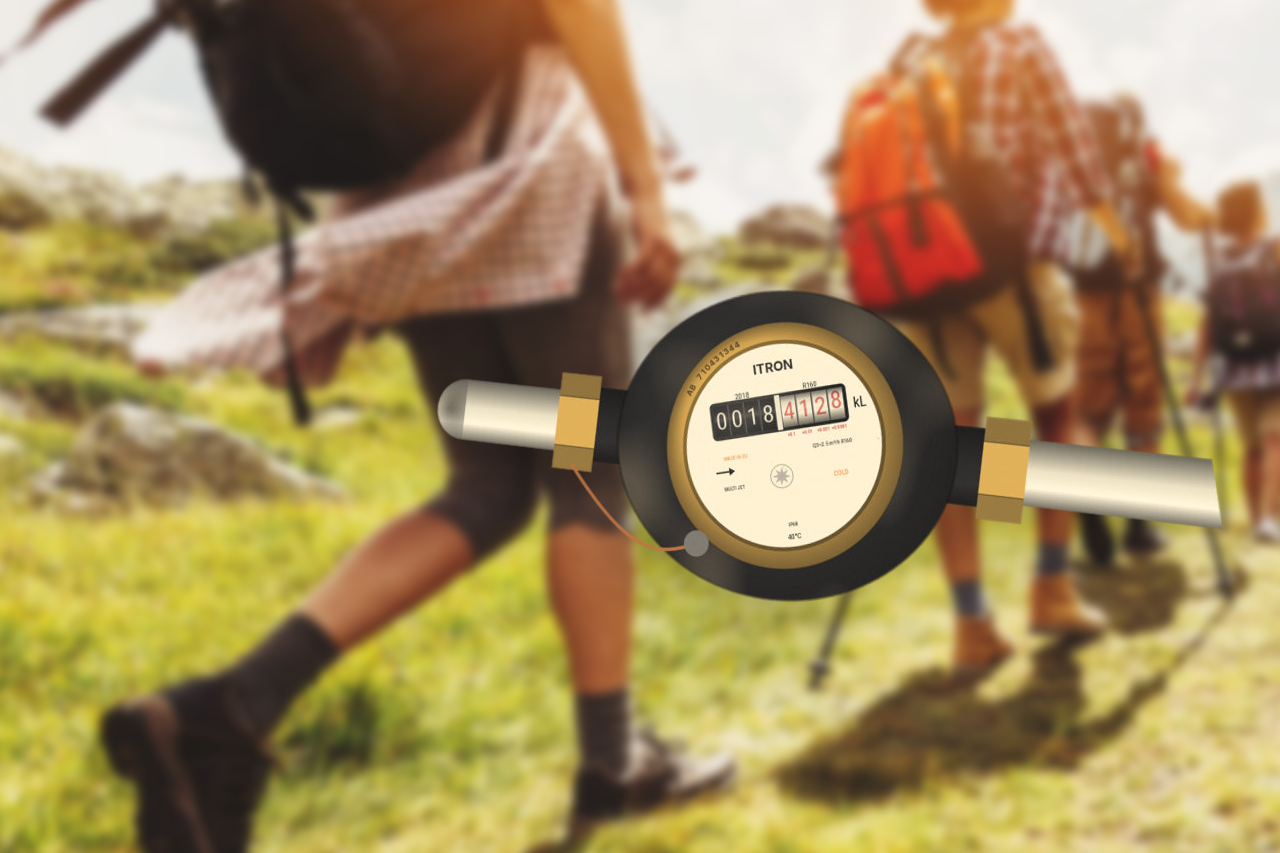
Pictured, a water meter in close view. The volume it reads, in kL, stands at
18.4128 kL
